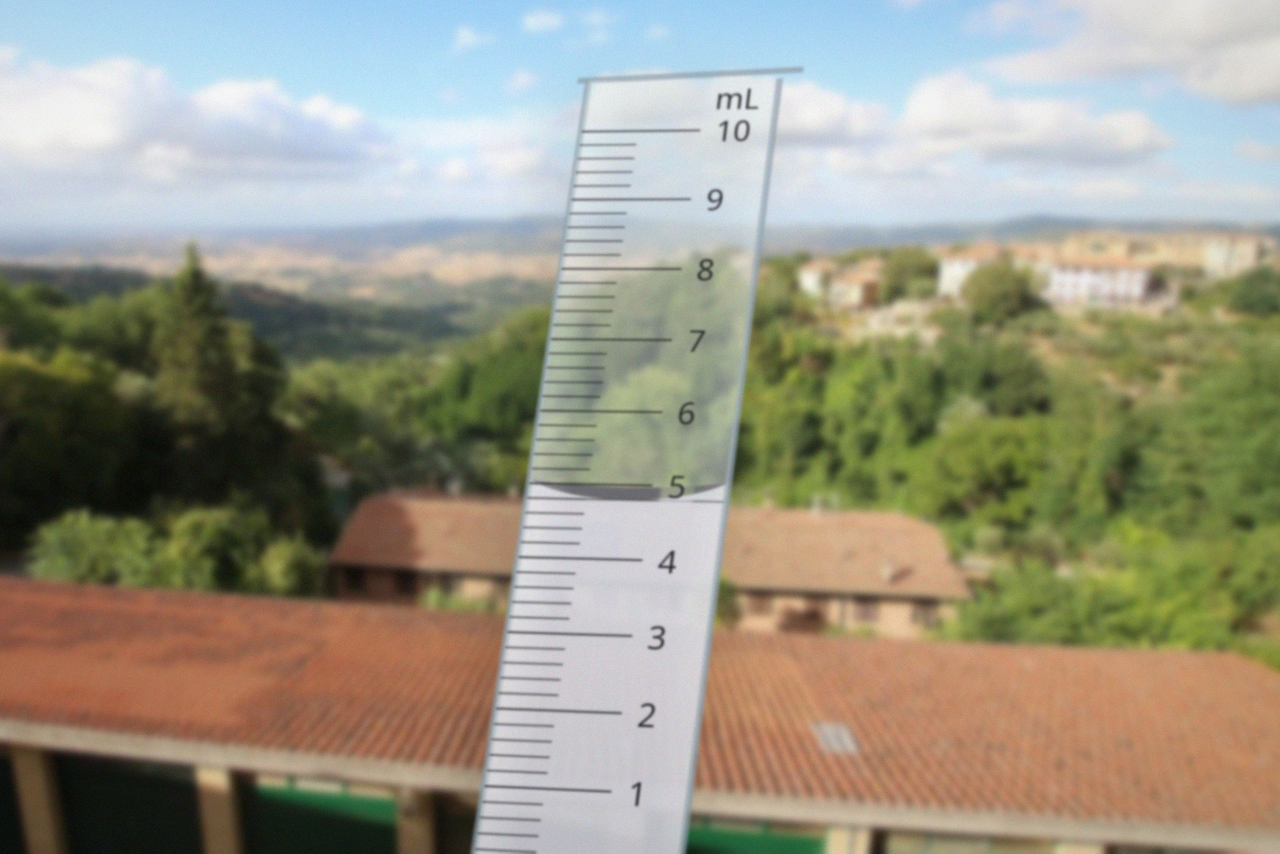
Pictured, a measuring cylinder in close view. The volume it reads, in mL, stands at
4.8 mL
